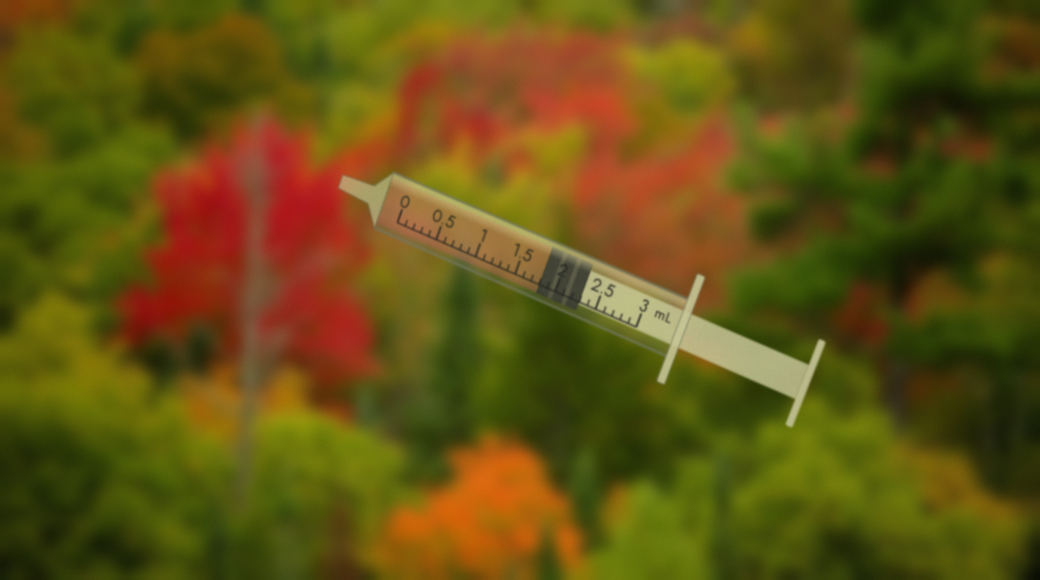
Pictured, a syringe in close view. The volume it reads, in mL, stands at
1.8 mL
